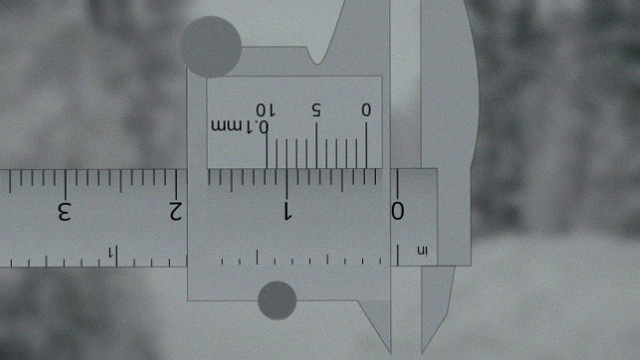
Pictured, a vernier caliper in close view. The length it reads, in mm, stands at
2.8 mm
